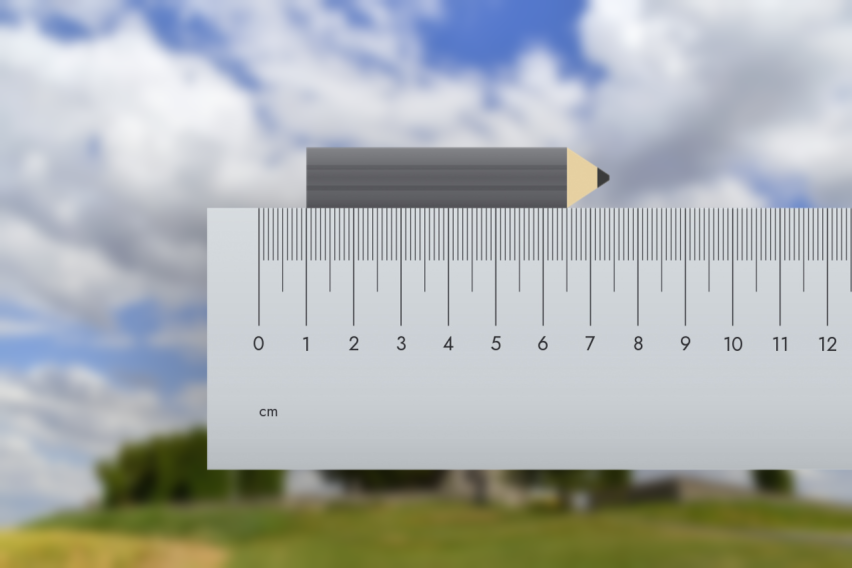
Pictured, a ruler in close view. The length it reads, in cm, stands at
6.4 cm
